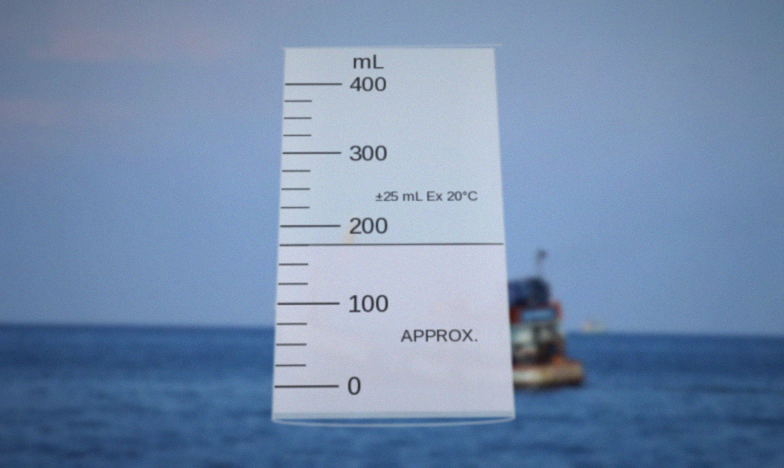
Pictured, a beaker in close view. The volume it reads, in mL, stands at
175 mL
